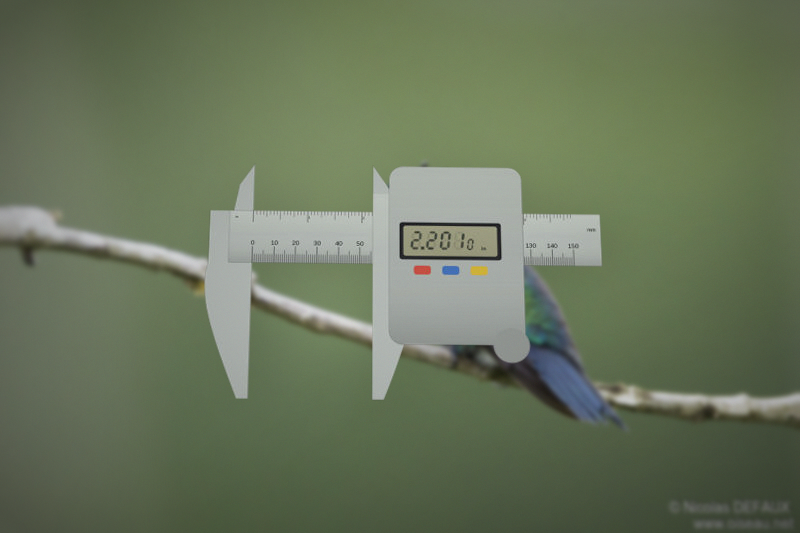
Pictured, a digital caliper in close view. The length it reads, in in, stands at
2.2010 in
